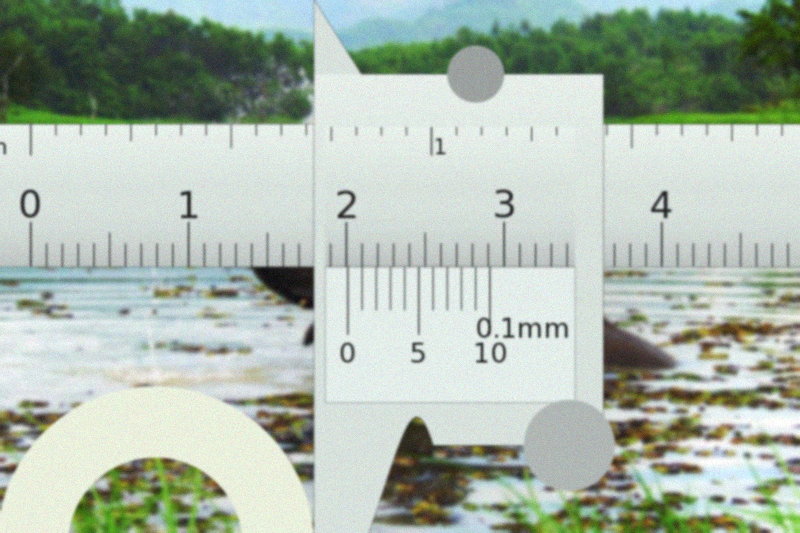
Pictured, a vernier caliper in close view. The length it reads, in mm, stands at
20.1 mm
